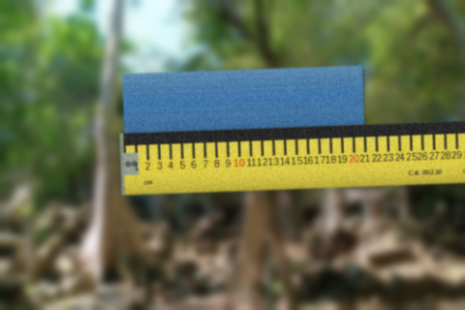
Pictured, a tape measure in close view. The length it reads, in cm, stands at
21 cm
